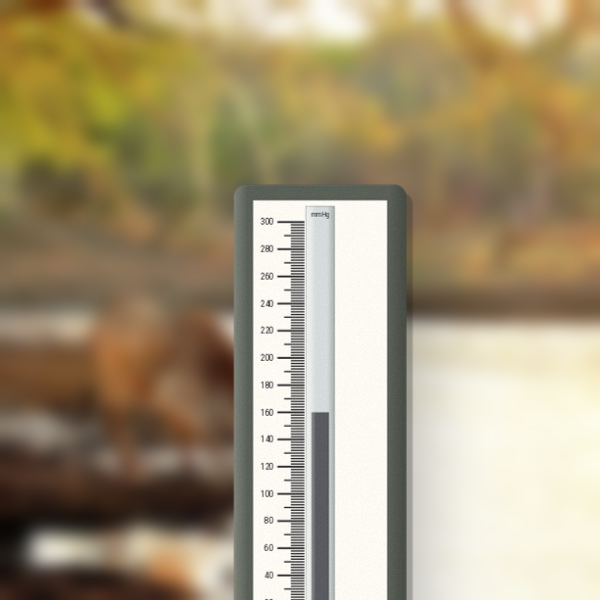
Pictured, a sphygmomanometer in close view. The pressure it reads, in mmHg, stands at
160 mmHg
